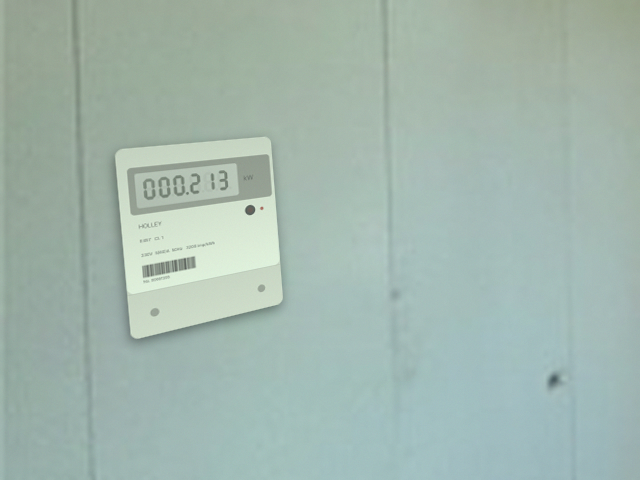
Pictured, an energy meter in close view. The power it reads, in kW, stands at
0.213 kW
